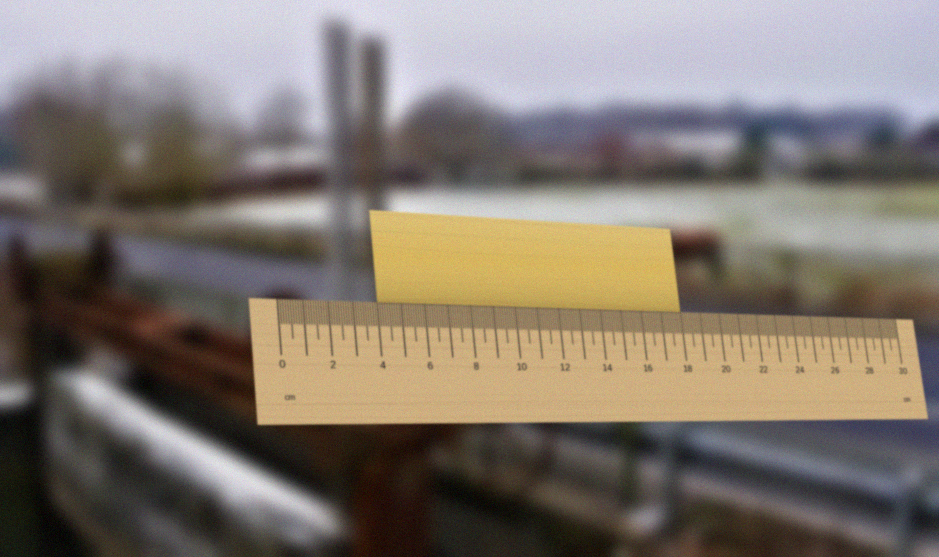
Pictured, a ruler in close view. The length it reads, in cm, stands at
14 cm
